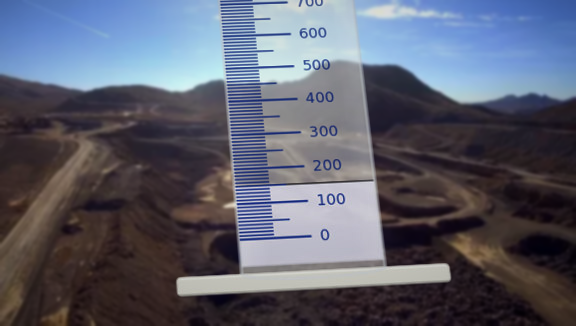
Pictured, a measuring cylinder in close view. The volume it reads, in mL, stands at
150 mL
